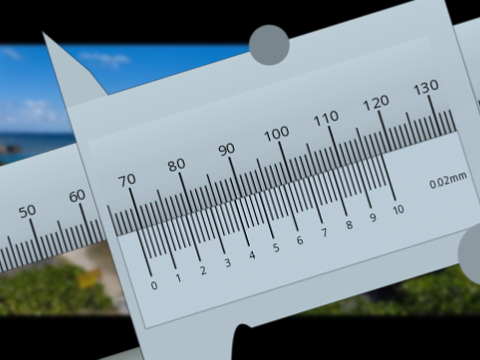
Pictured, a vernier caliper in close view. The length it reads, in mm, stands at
69.0 mm
